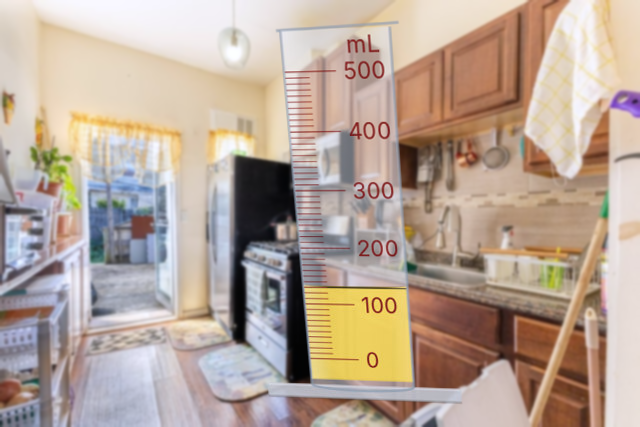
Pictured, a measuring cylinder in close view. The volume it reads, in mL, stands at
130 mL
